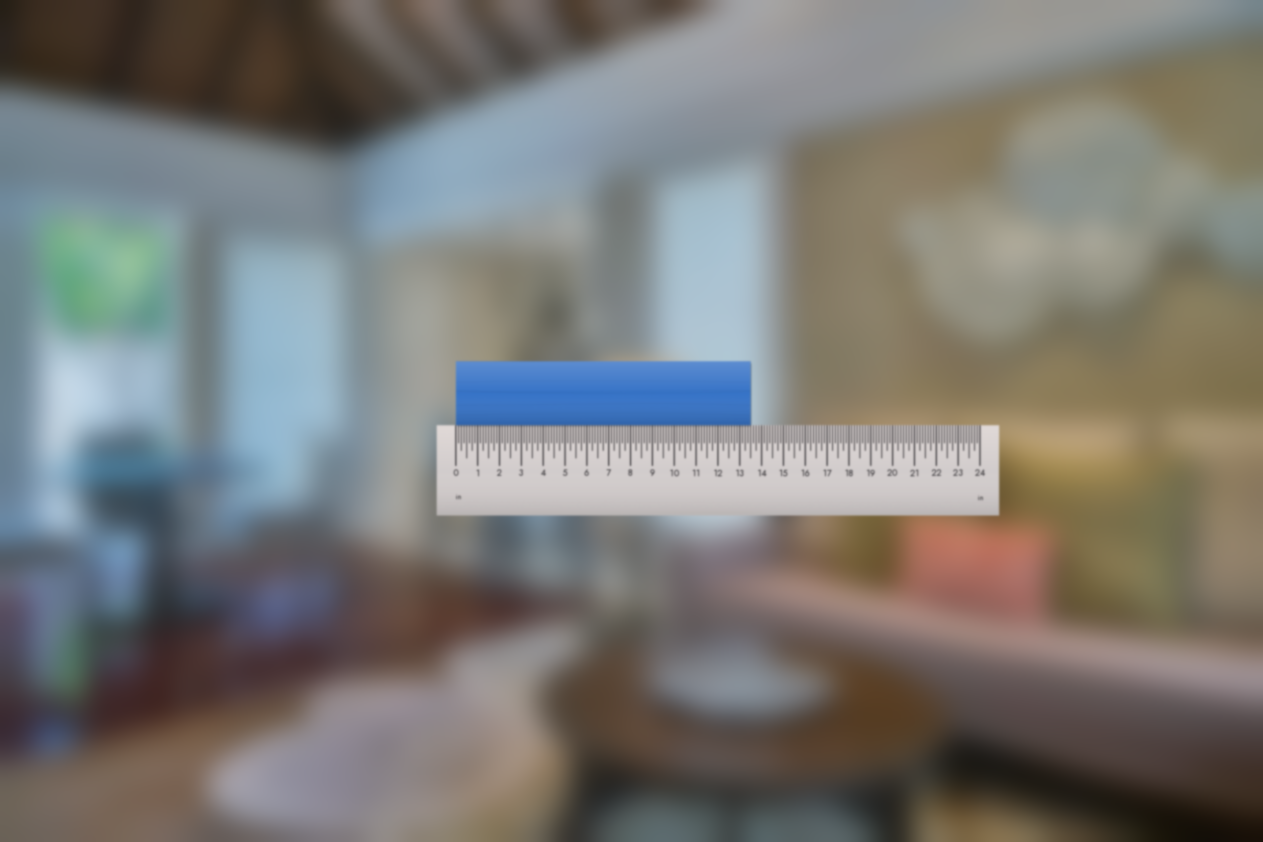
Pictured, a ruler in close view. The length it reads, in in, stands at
13.5 in
